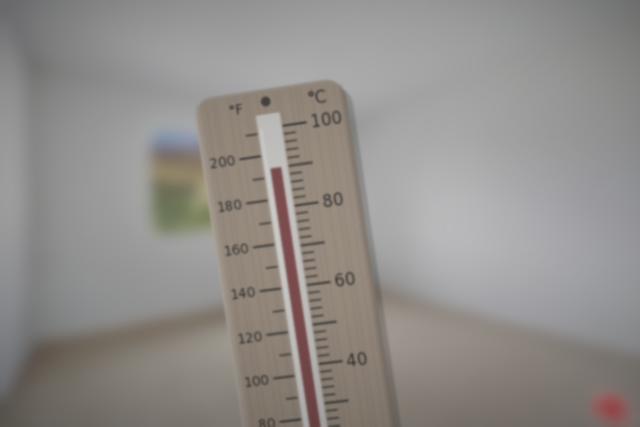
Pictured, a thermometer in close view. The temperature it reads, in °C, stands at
90 °C
